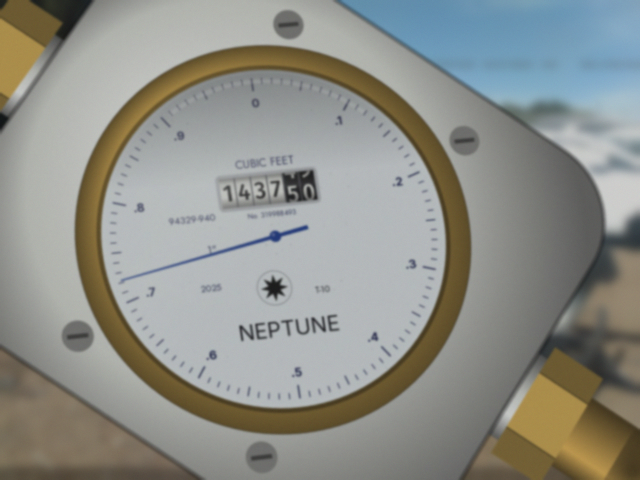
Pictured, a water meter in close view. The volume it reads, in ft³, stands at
143749.72 ft³
